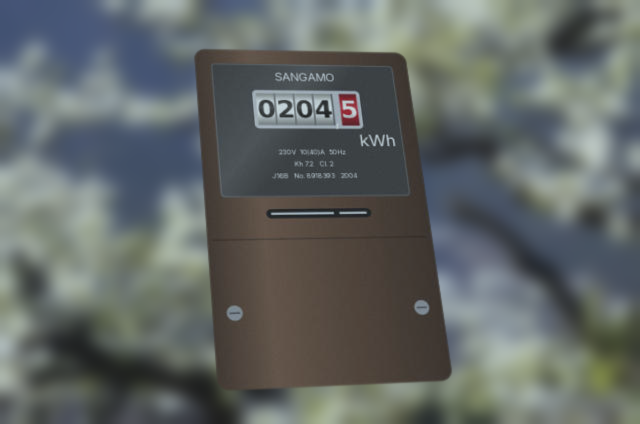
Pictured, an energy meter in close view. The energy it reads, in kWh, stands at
204.5 kWh
